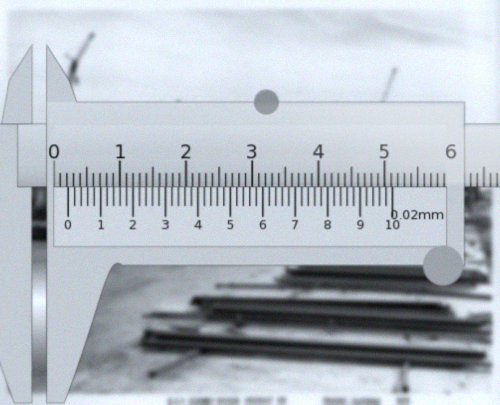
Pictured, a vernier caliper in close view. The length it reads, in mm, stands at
2.2 mm
